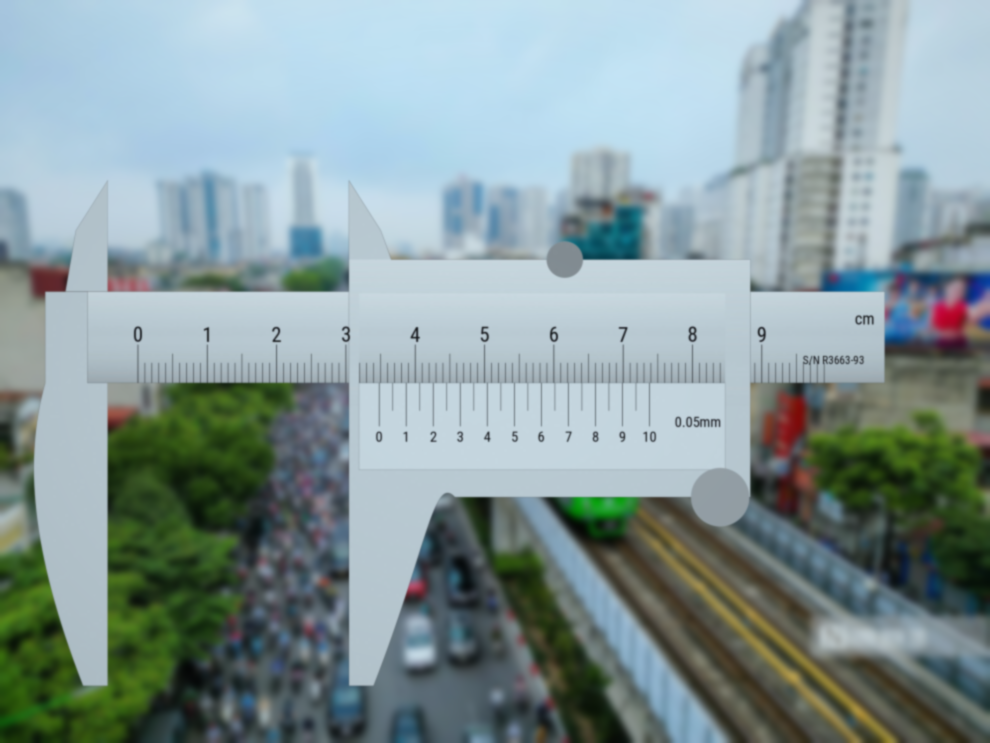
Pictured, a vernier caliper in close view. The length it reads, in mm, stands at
34.8 mm
